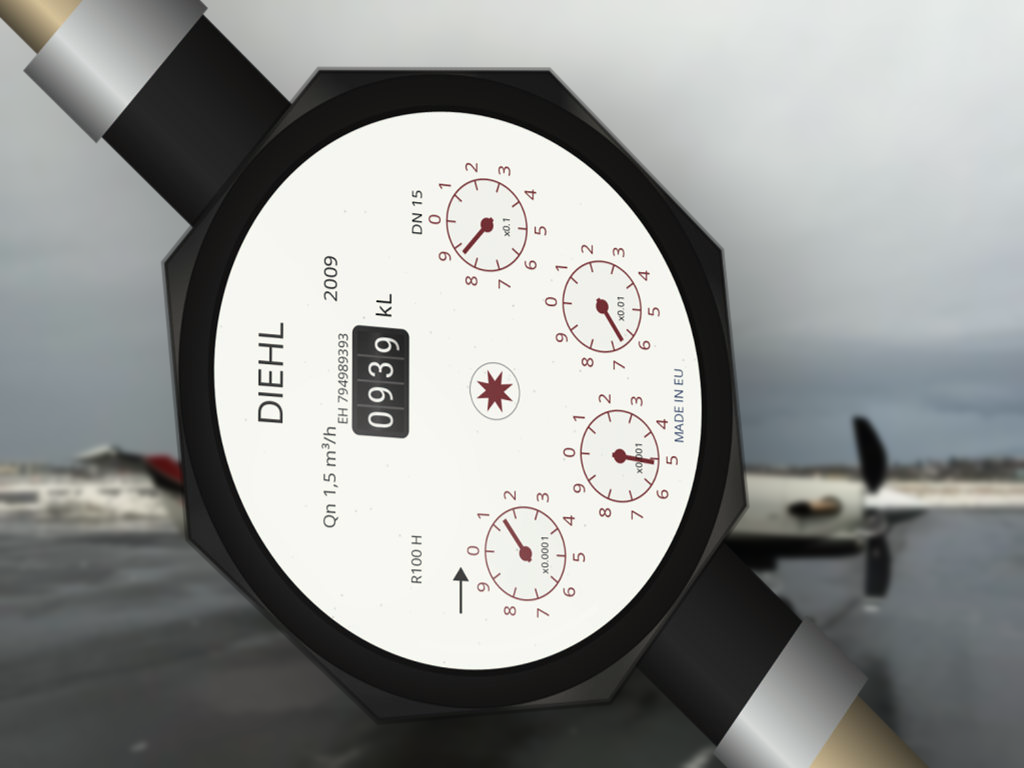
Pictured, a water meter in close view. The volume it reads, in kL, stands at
938.8651 kL
